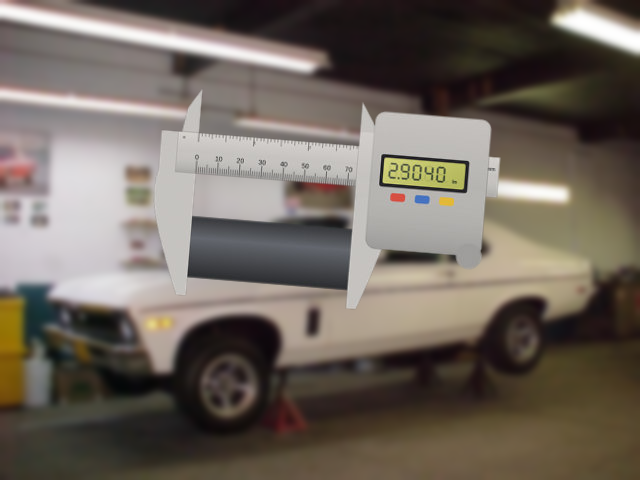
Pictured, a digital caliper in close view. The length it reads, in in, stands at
2.9040 in
